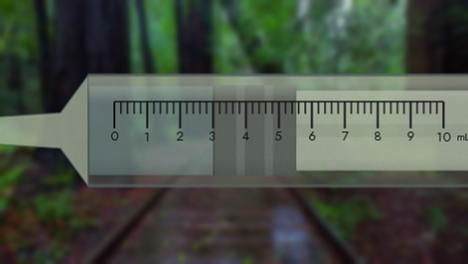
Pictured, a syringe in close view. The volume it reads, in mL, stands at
3 mL
